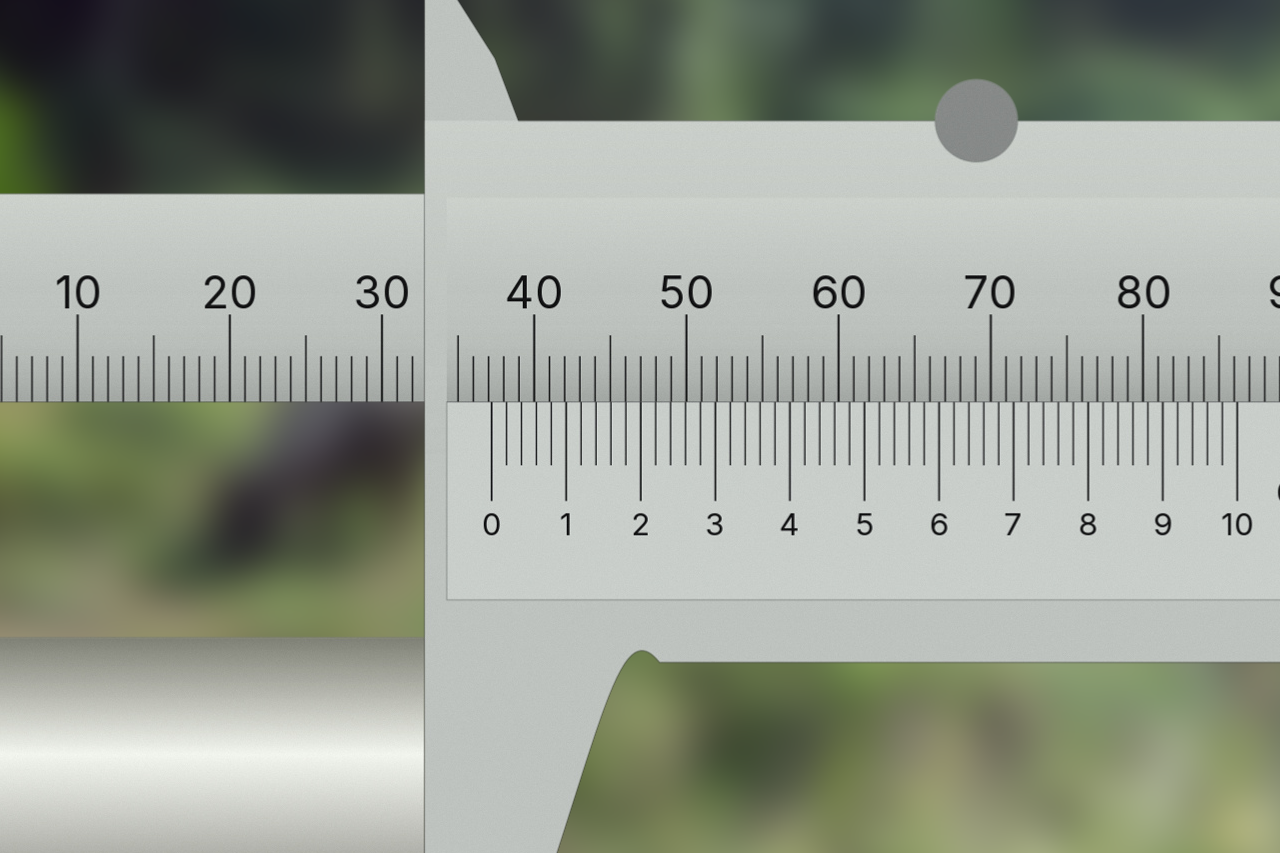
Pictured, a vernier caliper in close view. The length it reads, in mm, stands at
37.2 mm
